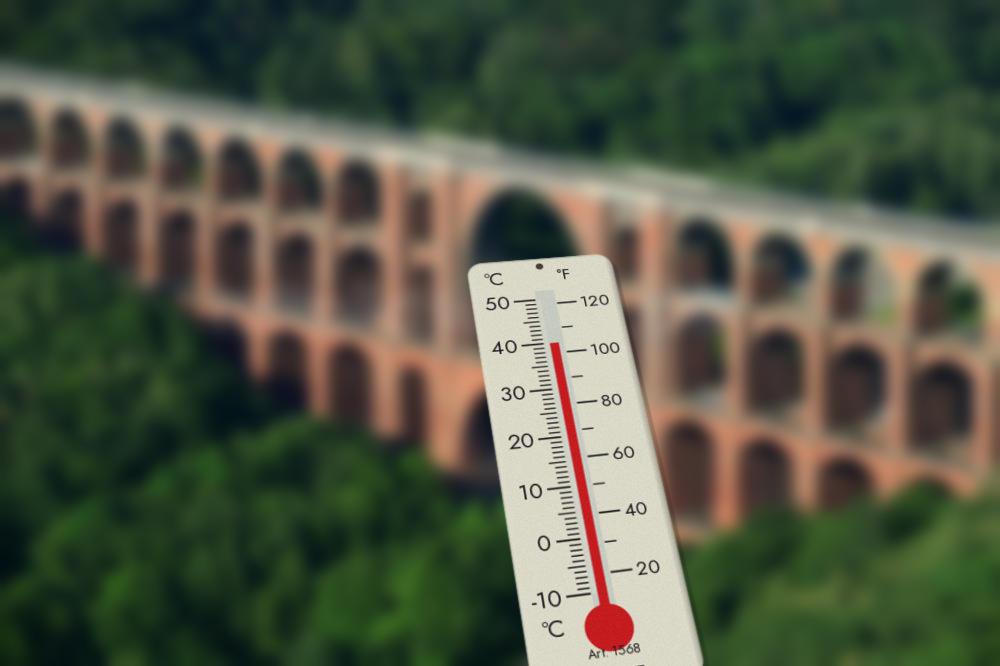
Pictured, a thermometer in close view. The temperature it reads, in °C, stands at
40 °C
